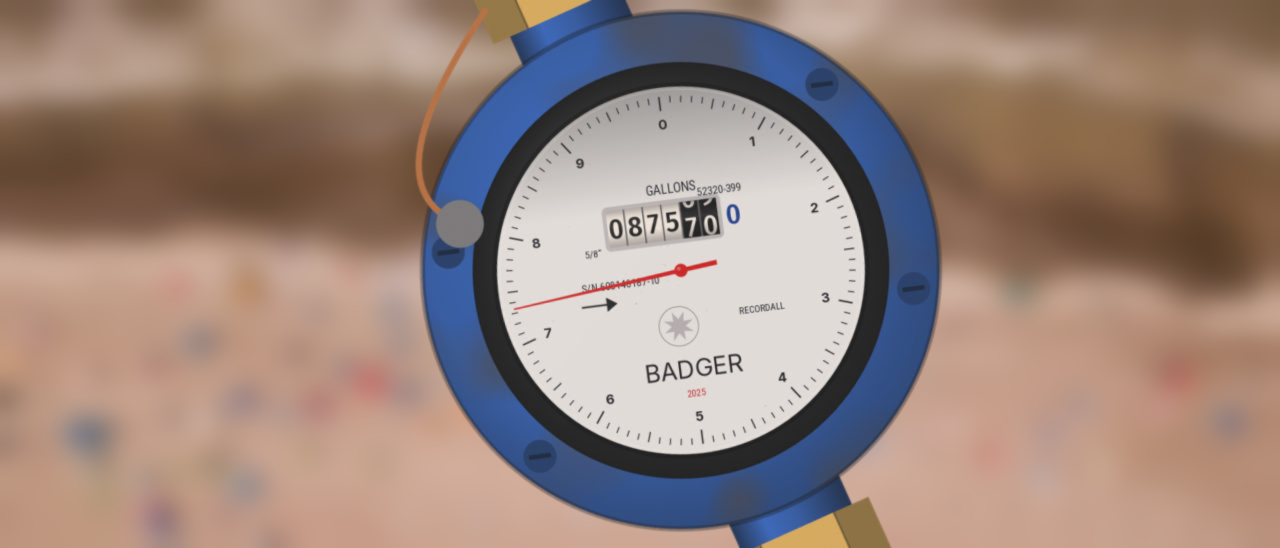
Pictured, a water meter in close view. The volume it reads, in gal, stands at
875697.3 gal
